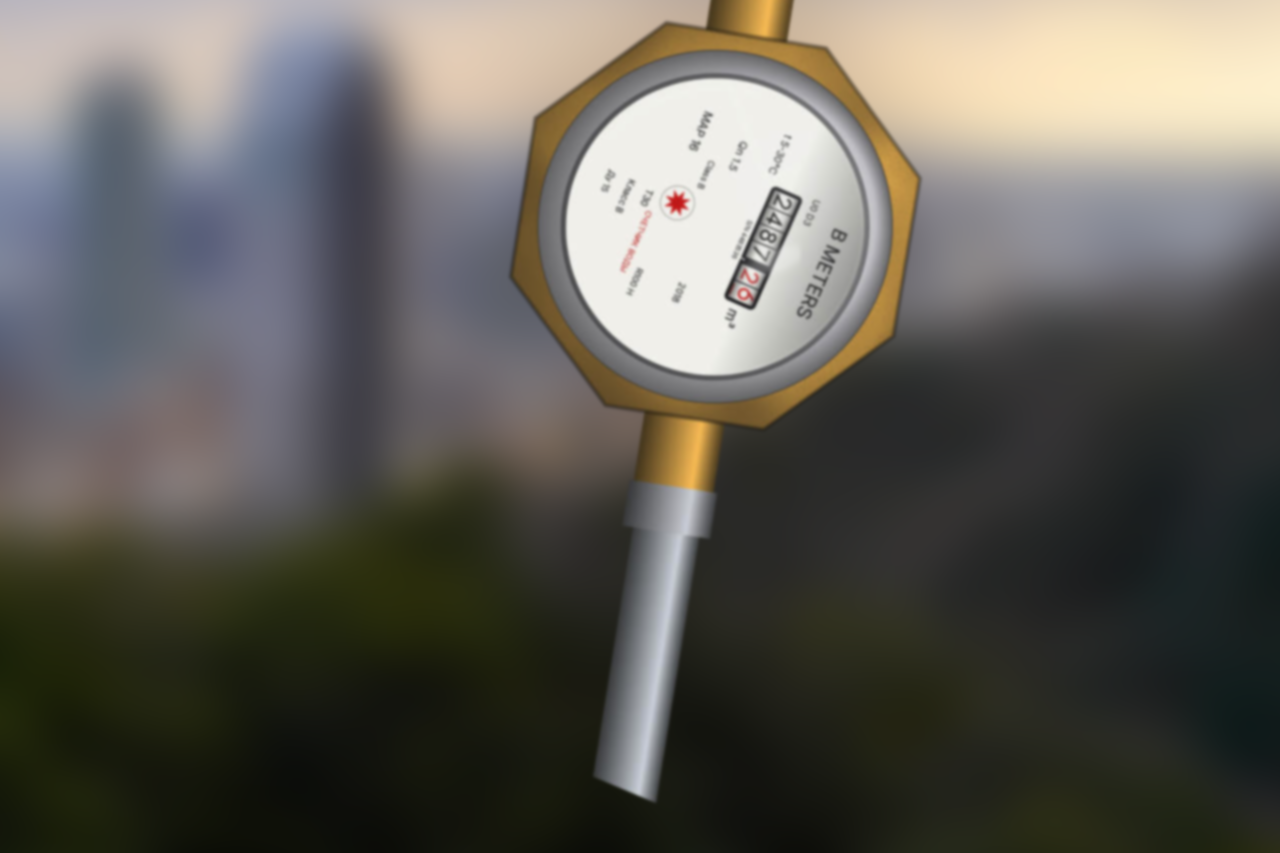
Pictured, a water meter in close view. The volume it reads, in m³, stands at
2487.26 m³
